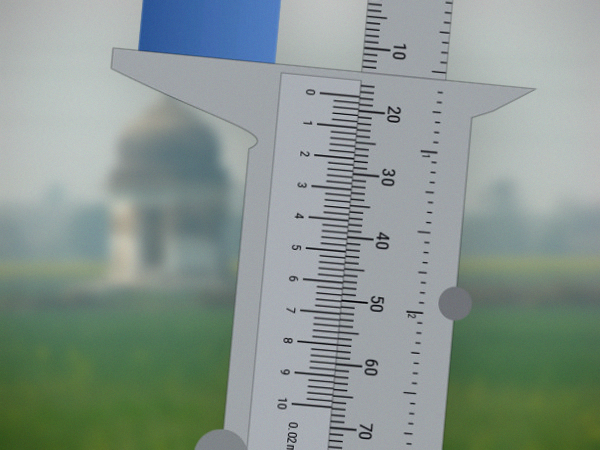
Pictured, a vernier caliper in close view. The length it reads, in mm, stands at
17.8 mm
